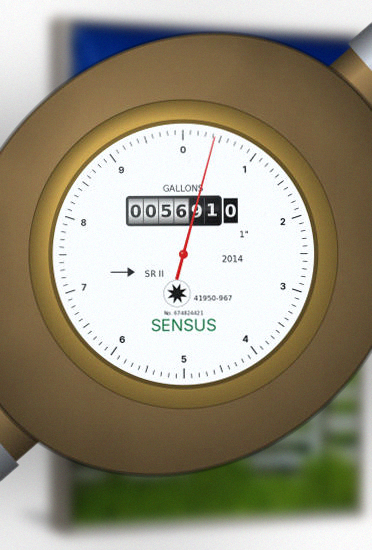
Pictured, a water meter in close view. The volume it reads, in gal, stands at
56910.4 gal
